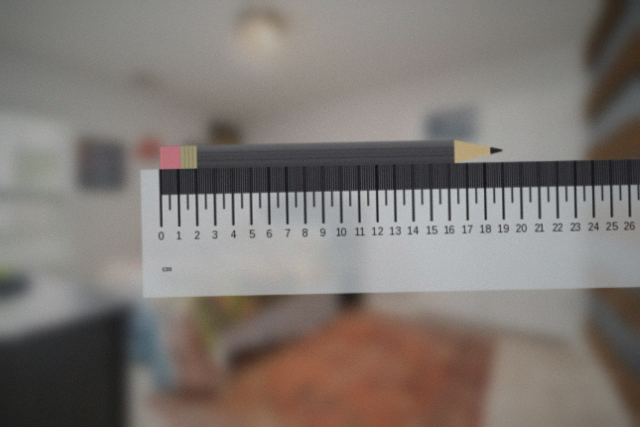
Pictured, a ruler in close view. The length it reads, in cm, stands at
19 cm
